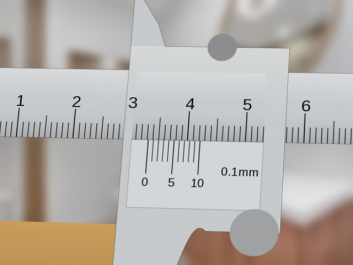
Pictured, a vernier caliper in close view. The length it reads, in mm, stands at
33.2 mm
